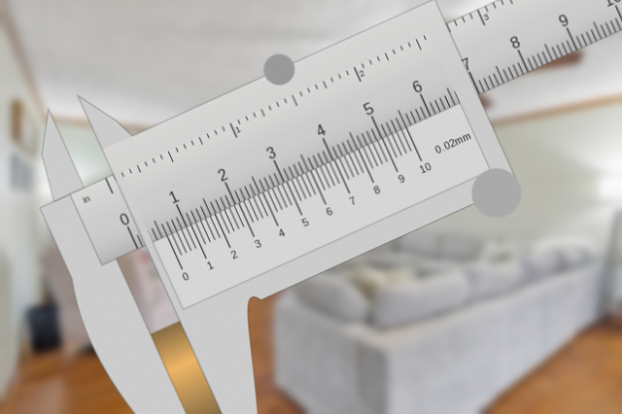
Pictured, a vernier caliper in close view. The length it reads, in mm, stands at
6.0 mm
